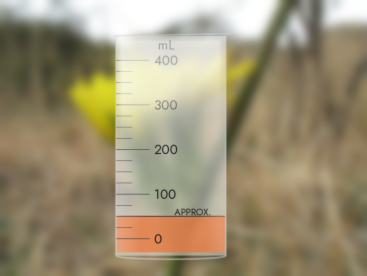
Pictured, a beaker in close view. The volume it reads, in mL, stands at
50 mL
